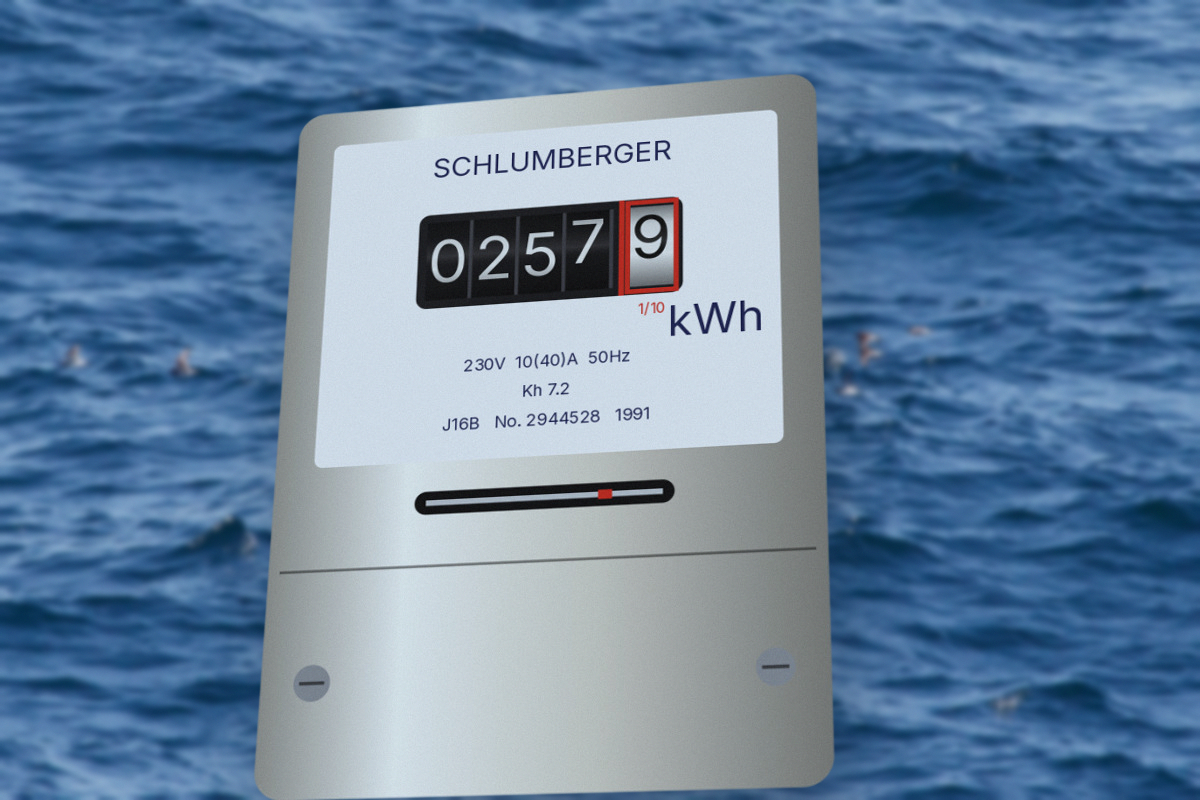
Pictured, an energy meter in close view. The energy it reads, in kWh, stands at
257.9 kWh
